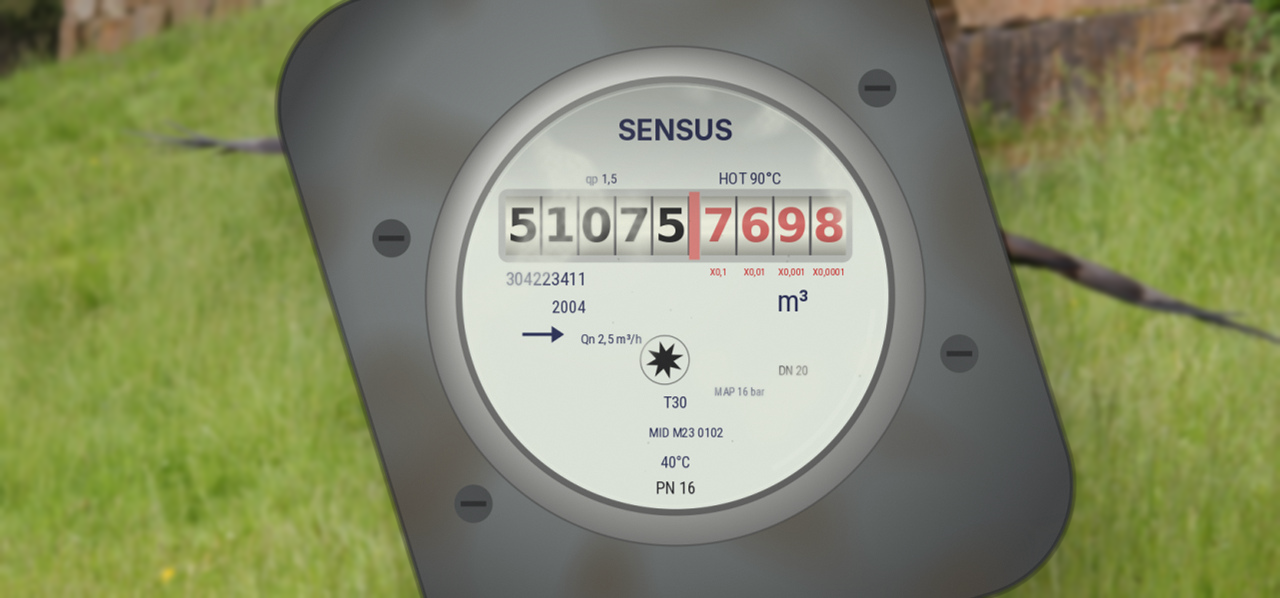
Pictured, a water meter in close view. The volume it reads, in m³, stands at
51075.7698 m³
